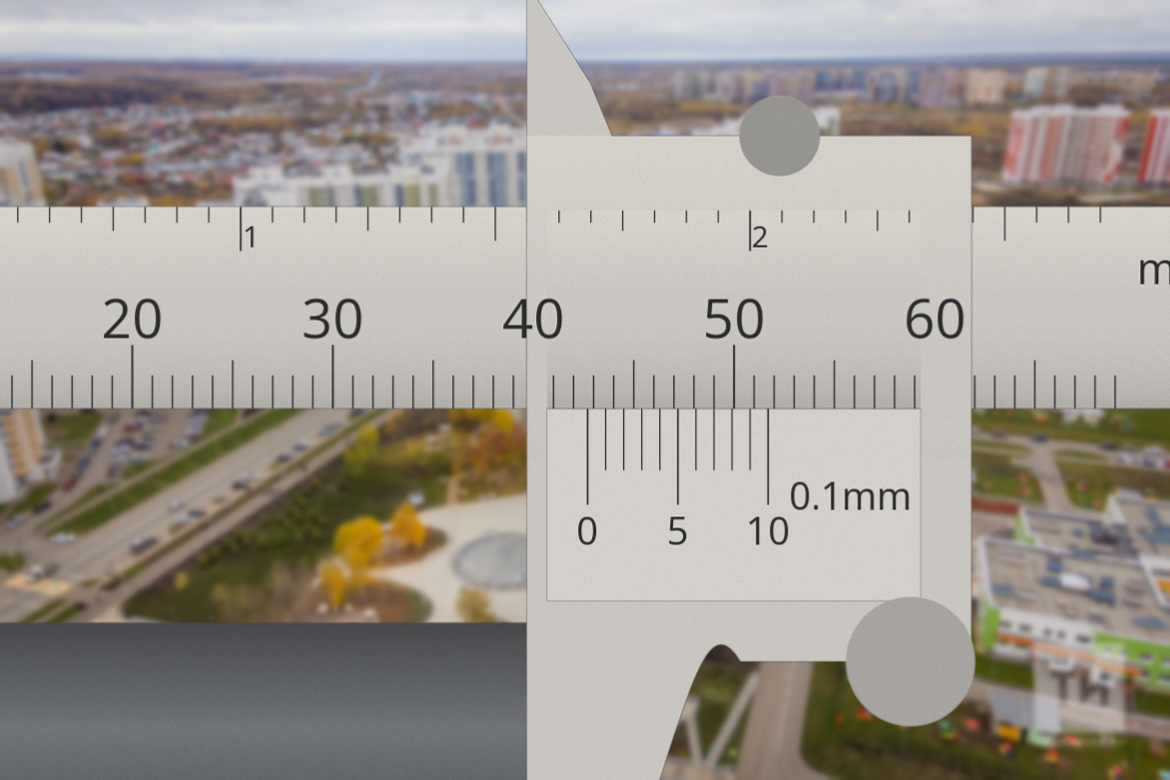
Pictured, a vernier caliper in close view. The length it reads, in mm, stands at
42.7 mm
